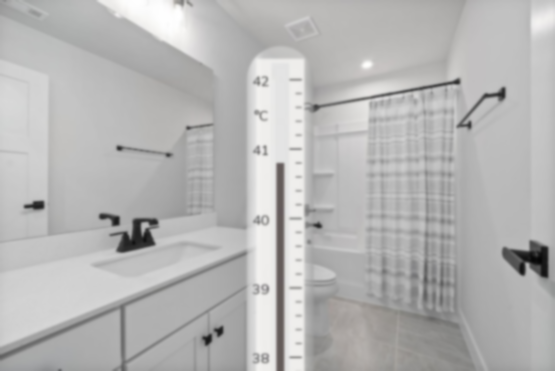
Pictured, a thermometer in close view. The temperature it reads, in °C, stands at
40.8 °C
